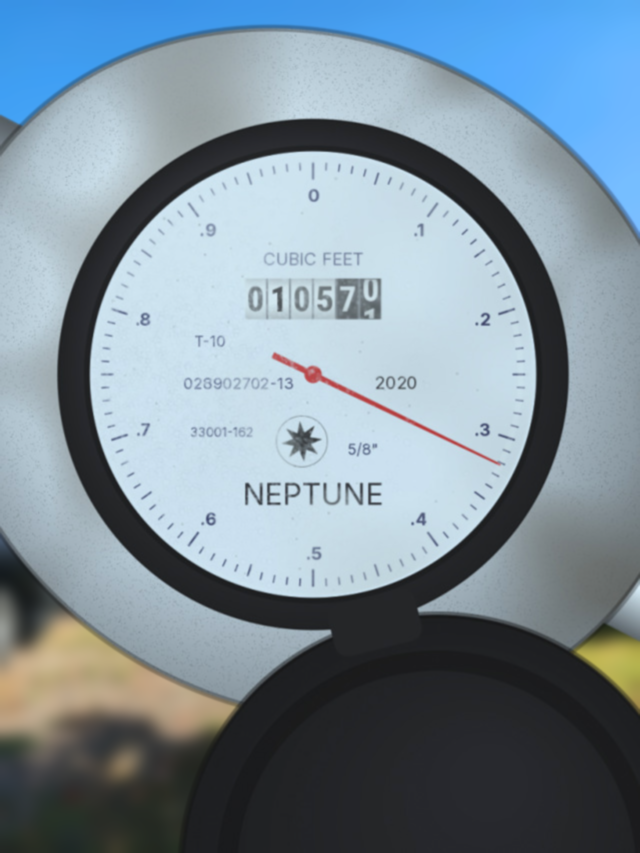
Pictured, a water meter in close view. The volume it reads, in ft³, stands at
10570.32 ft³
